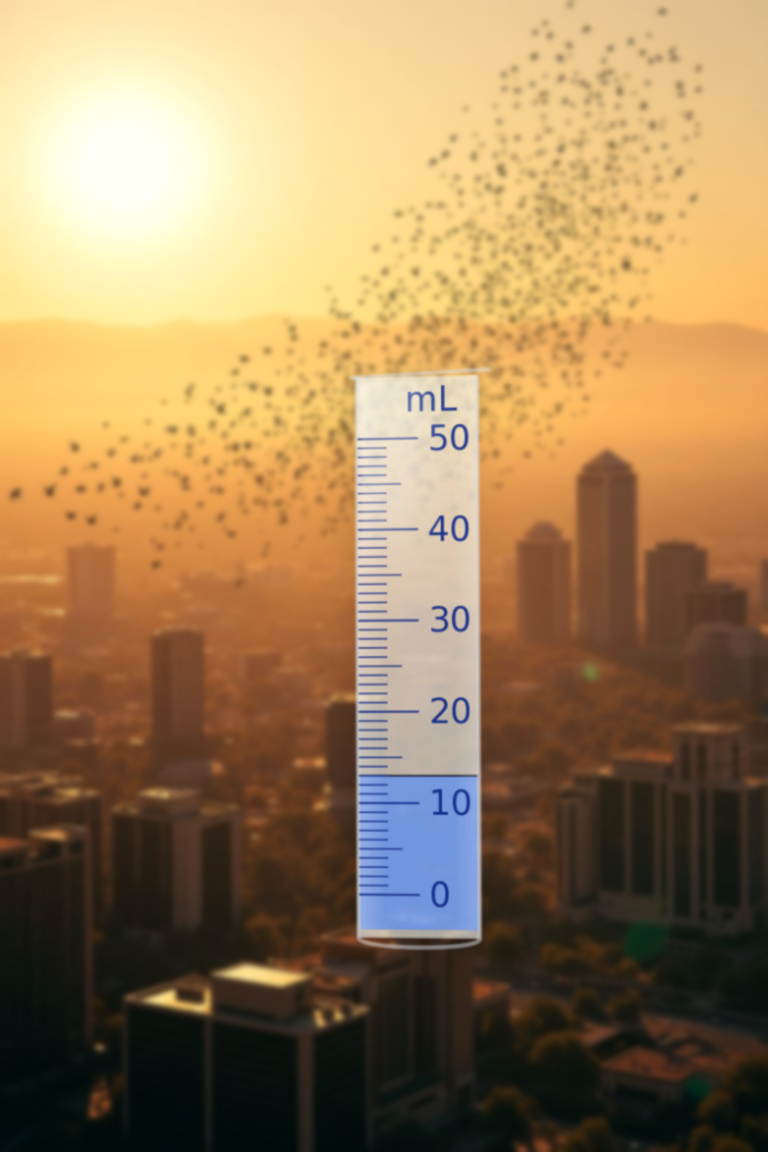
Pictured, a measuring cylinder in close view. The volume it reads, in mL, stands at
13 mL
